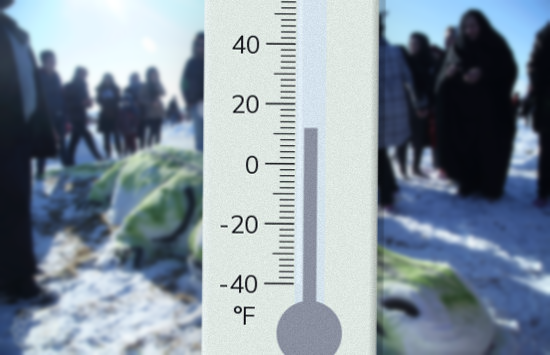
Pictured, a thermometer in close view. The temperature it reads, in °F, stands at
12 °F
